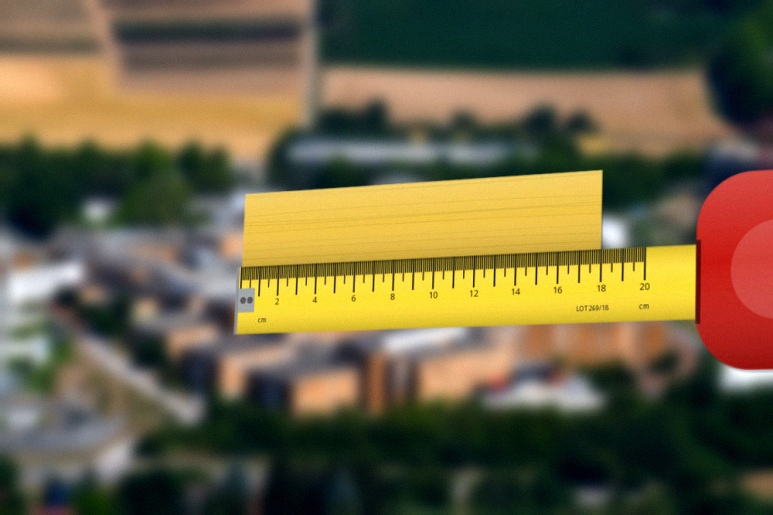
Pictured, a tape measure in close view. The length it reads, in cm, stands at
18 cm
